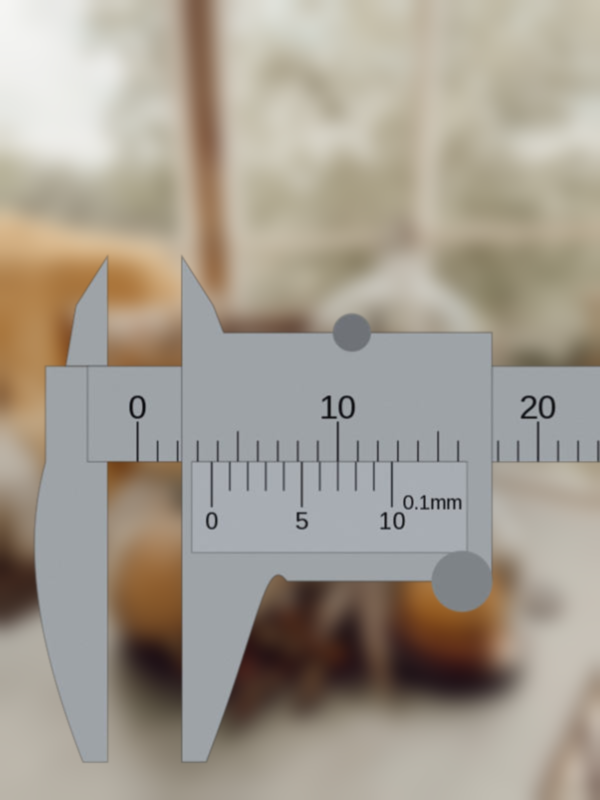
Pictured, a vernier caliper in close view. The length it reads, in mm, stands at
3.7 mm
